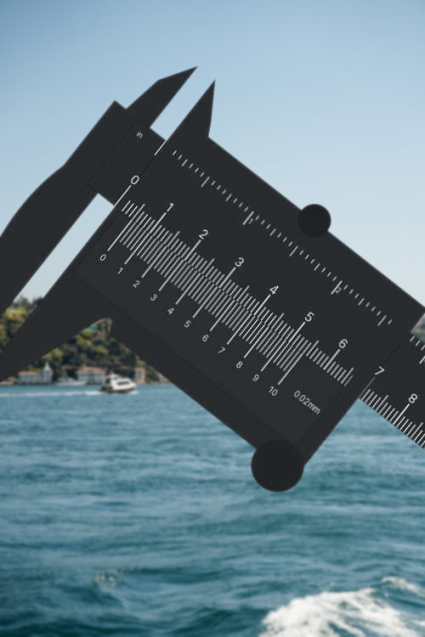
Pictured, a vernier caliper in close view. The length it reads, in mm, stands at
5.0 mm
